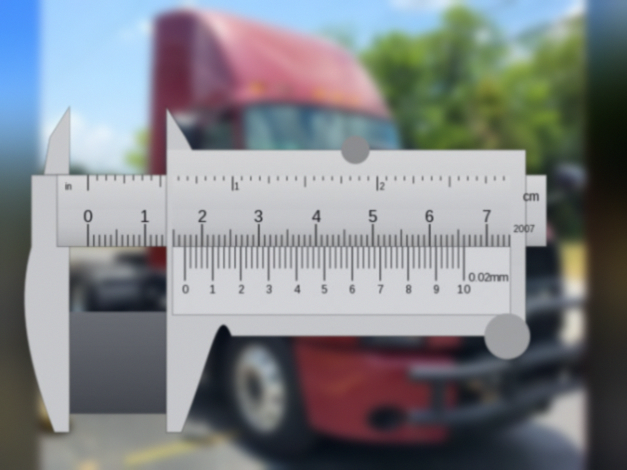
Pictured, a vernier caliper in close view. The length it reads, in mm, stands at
17.0 mm
